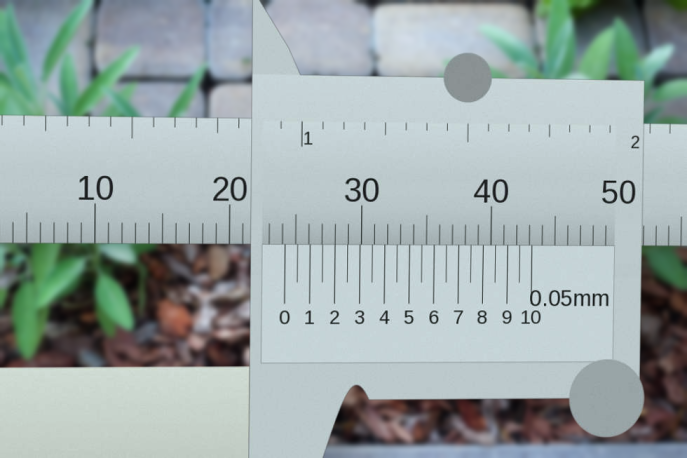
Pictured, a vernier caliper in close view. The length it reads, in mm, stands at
24.2 mm
